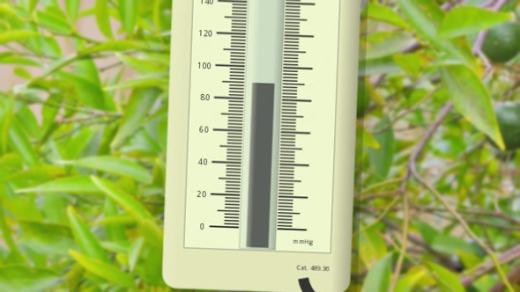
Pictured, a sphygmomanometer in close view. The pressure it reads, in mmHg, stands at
90 mmHg
